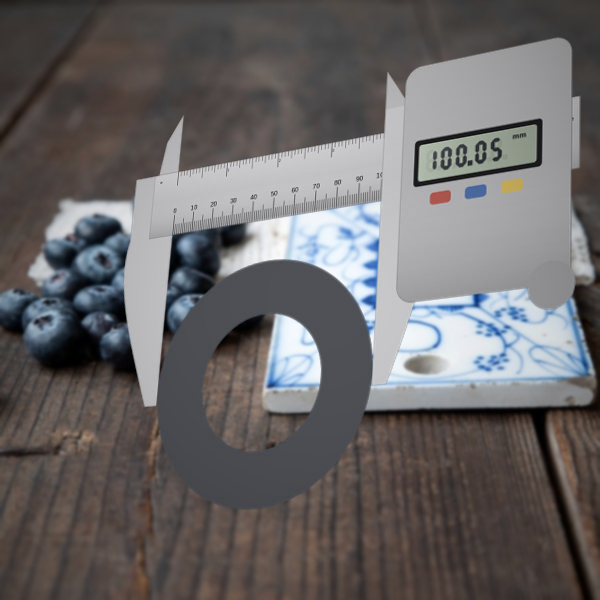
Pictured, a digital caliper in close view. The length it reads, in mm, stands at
100.05 mm
